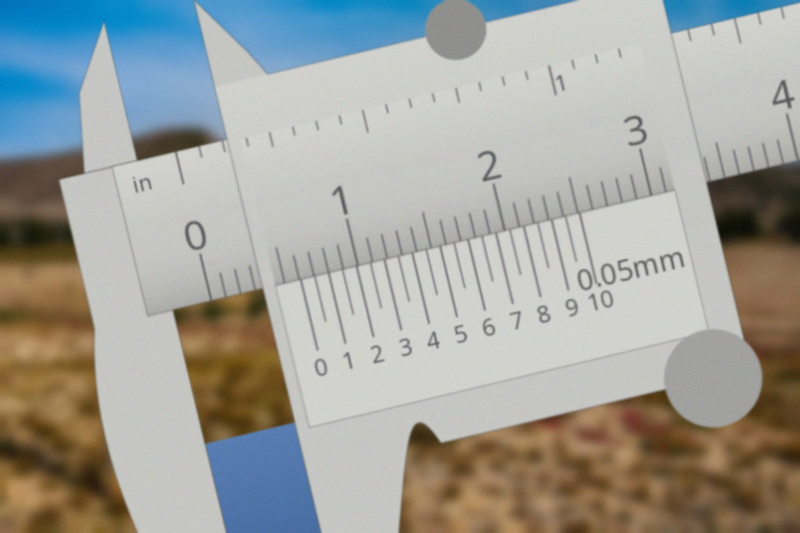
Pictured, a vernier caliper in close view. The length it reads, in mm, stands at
6.1 mm
